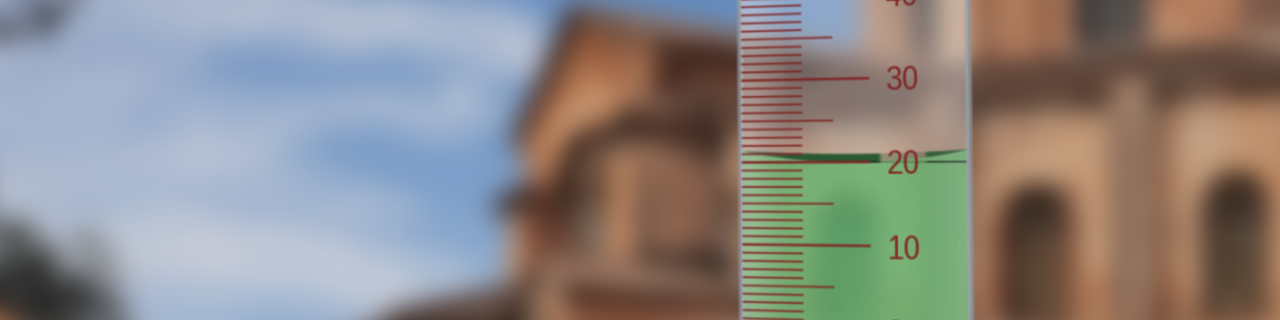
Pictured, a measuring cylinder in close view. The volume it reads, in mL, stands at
20 mL
